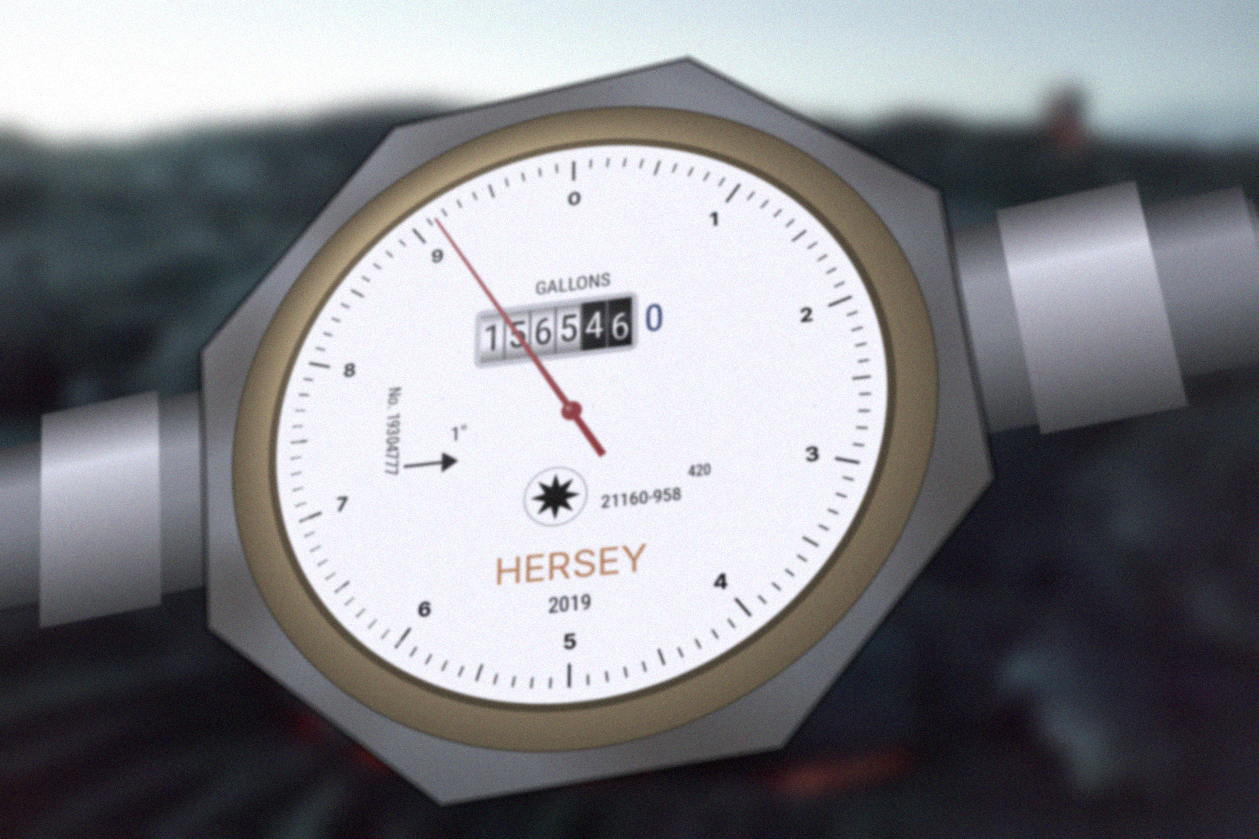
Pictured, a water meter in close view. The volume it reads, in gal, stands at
1565459.1 gal
